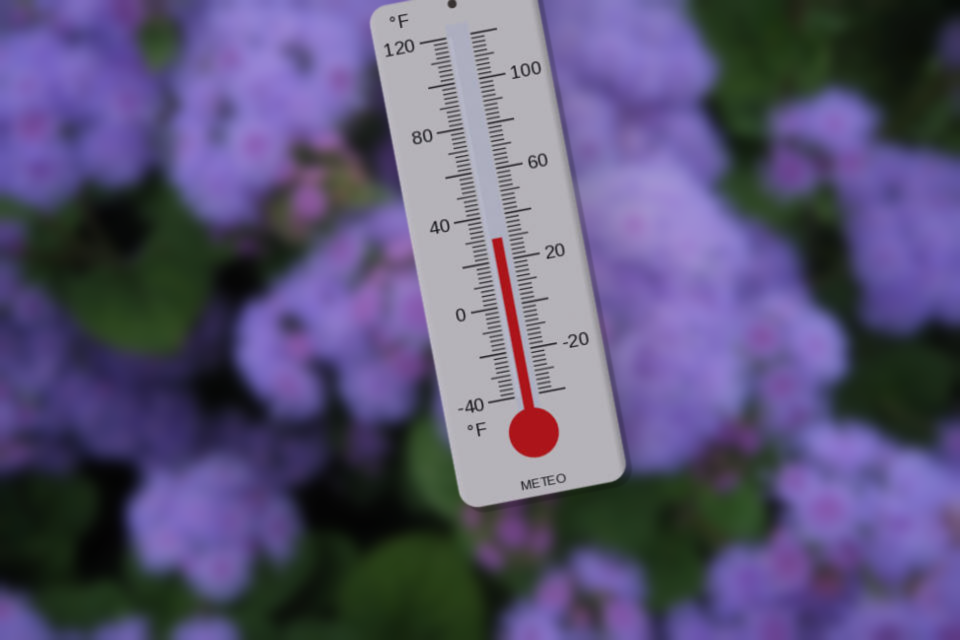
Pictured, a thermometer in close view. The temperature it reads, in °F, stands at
30 °F
